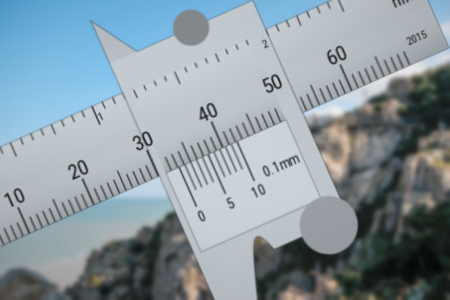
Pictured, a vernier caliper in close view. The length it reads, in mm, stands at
33.2 mm
